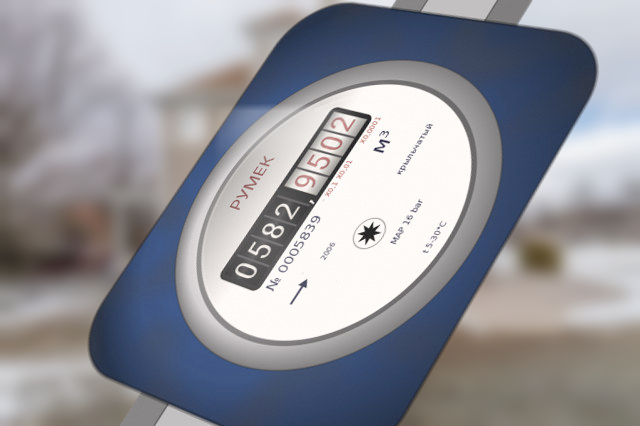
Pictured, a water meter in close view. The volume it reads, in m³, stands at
582.9502 m³
